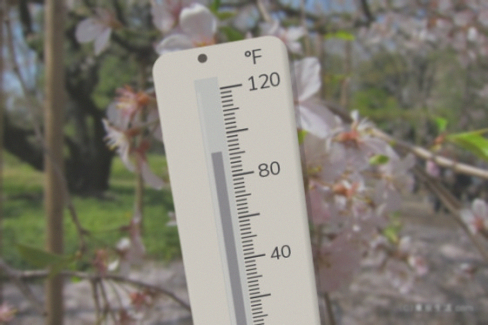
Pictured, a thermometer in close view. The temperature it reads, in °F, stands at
92 °F
